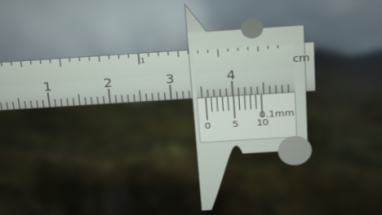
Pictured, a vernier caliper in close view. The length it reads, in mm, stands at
35.6 mm
